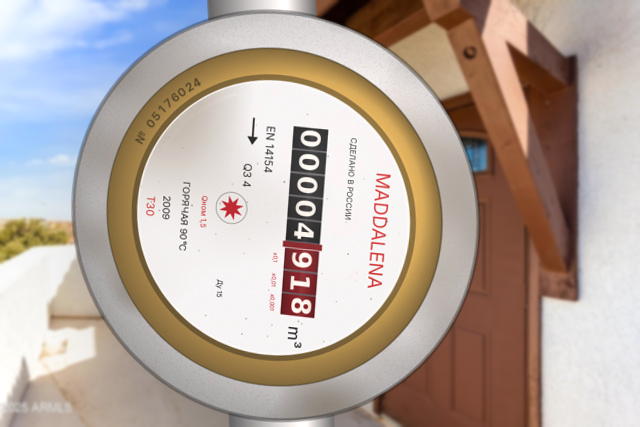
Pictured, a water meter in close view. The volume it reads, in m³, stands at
4.918 m³
